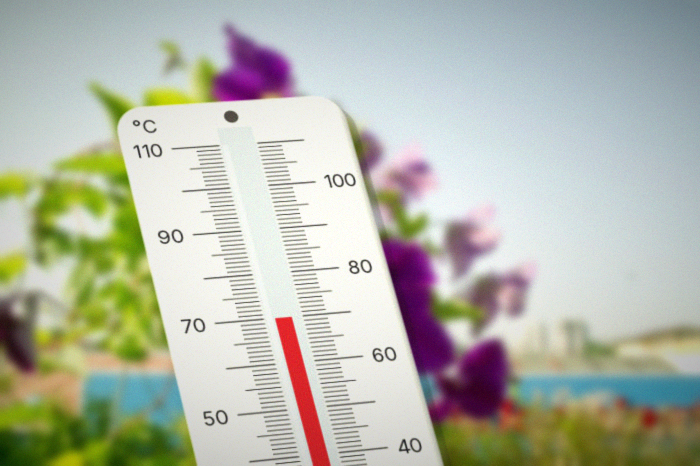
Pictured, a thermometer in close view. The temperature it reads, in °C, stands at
70 °C
